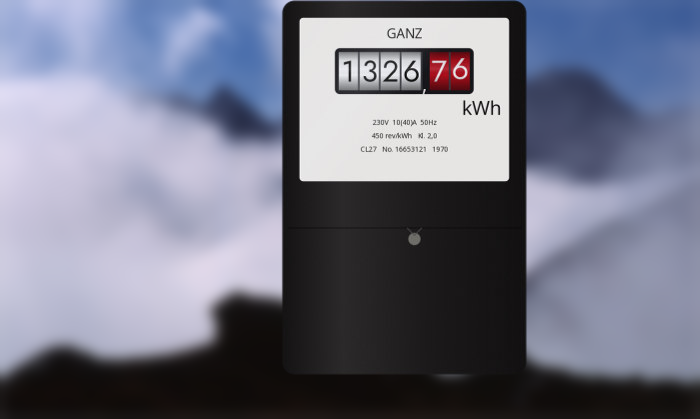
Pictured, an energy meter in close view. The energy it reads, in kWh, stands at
1326.76 kWh
